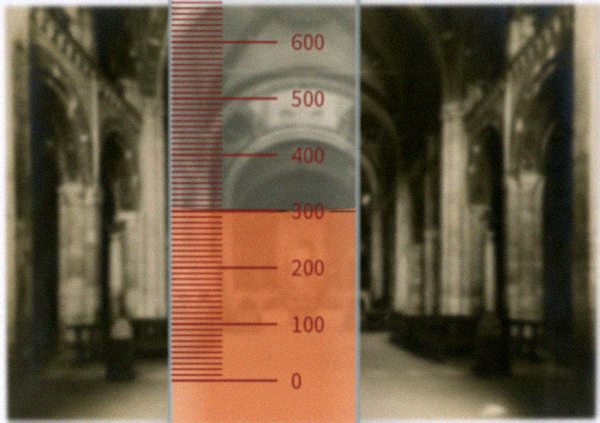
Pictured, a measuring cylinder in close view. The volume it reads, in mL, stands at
300 mL
